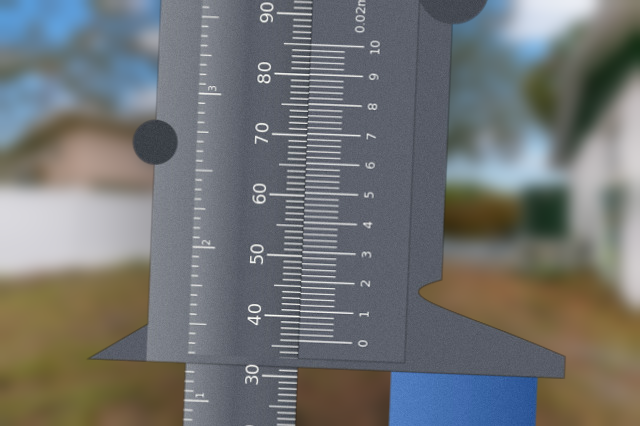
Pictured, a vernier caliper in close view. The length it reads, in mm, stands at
36.0 mm
